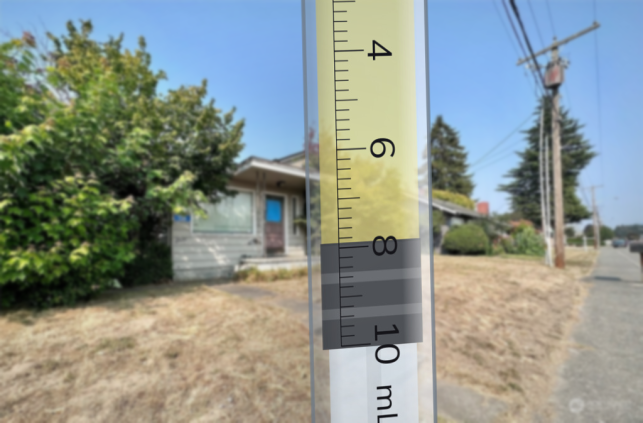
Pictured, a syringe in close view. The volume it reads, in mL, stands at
7.9 mL
